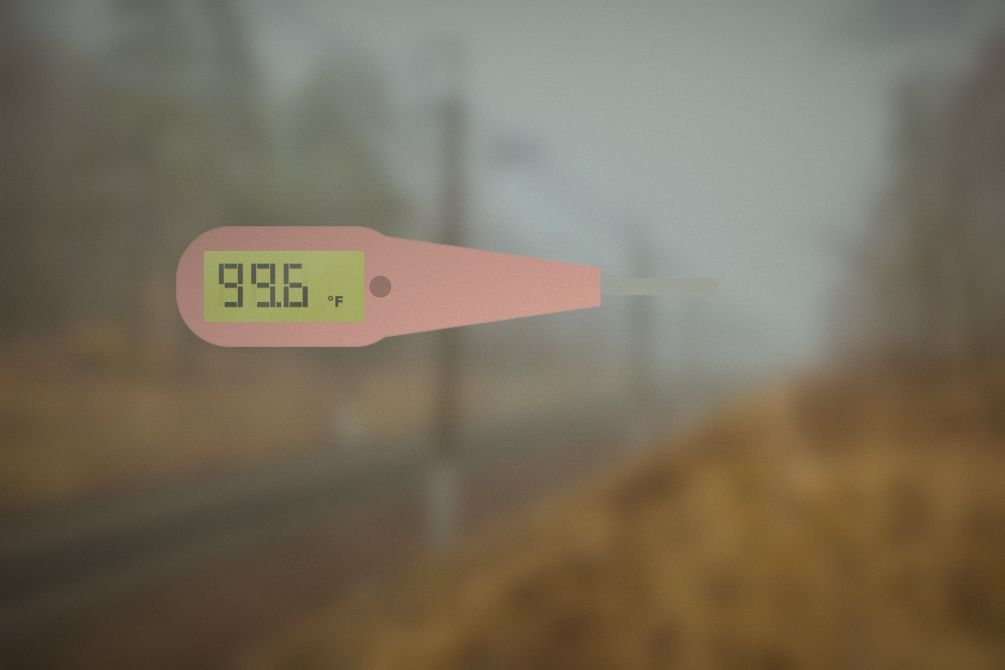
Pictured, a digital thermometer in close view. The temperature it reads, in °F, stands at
99.6 °F
